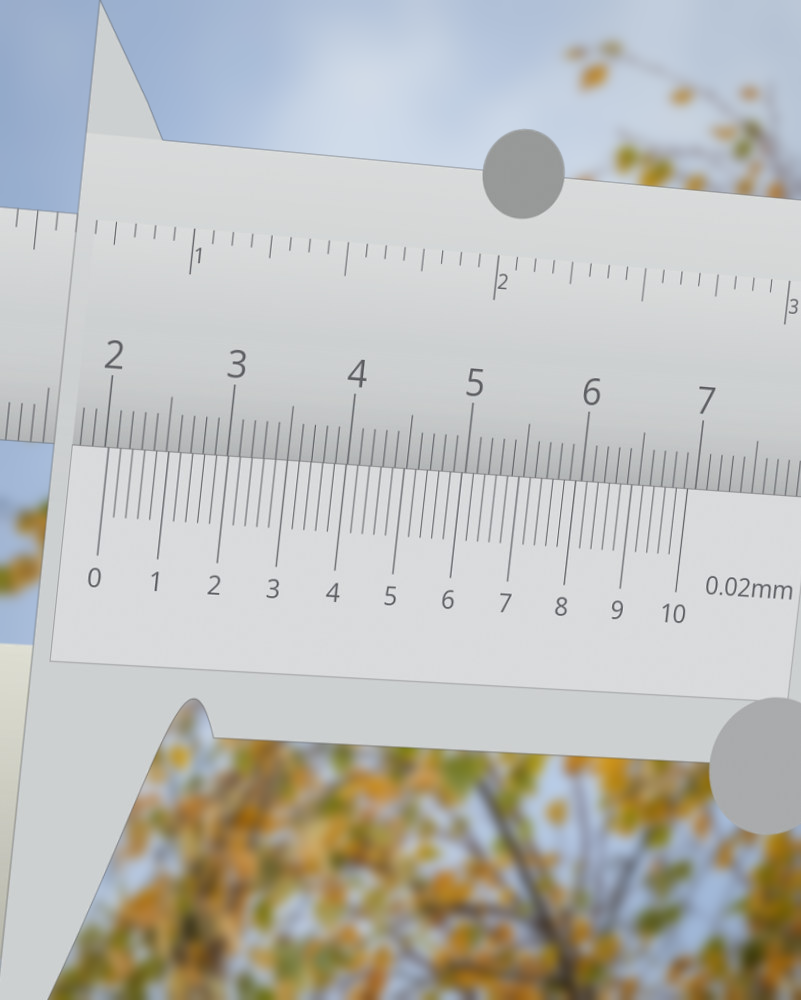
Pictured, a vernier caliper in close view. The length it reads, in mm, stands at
20.3 mm
